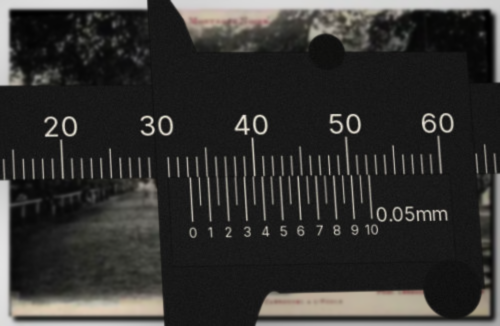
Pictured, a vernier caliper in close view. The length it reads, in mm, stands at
33.2 mm
